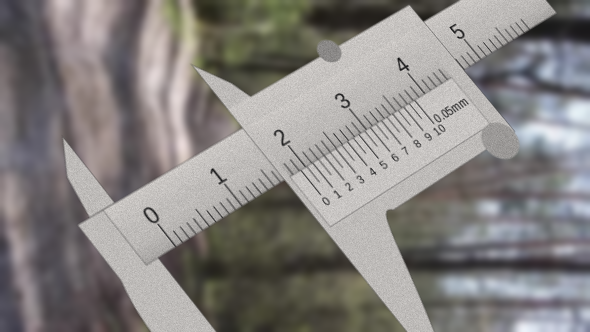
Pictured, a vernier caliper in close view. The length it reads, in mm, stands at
19.2 mm
